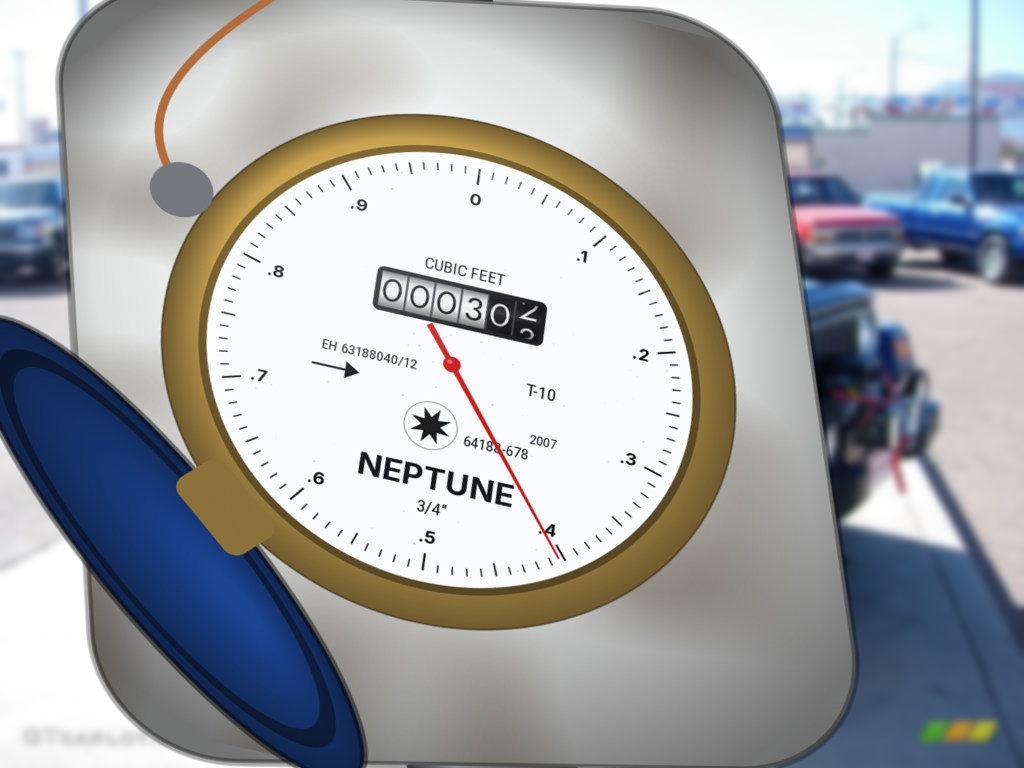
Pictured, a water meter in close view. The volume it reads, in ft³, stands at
302.40 ft³
